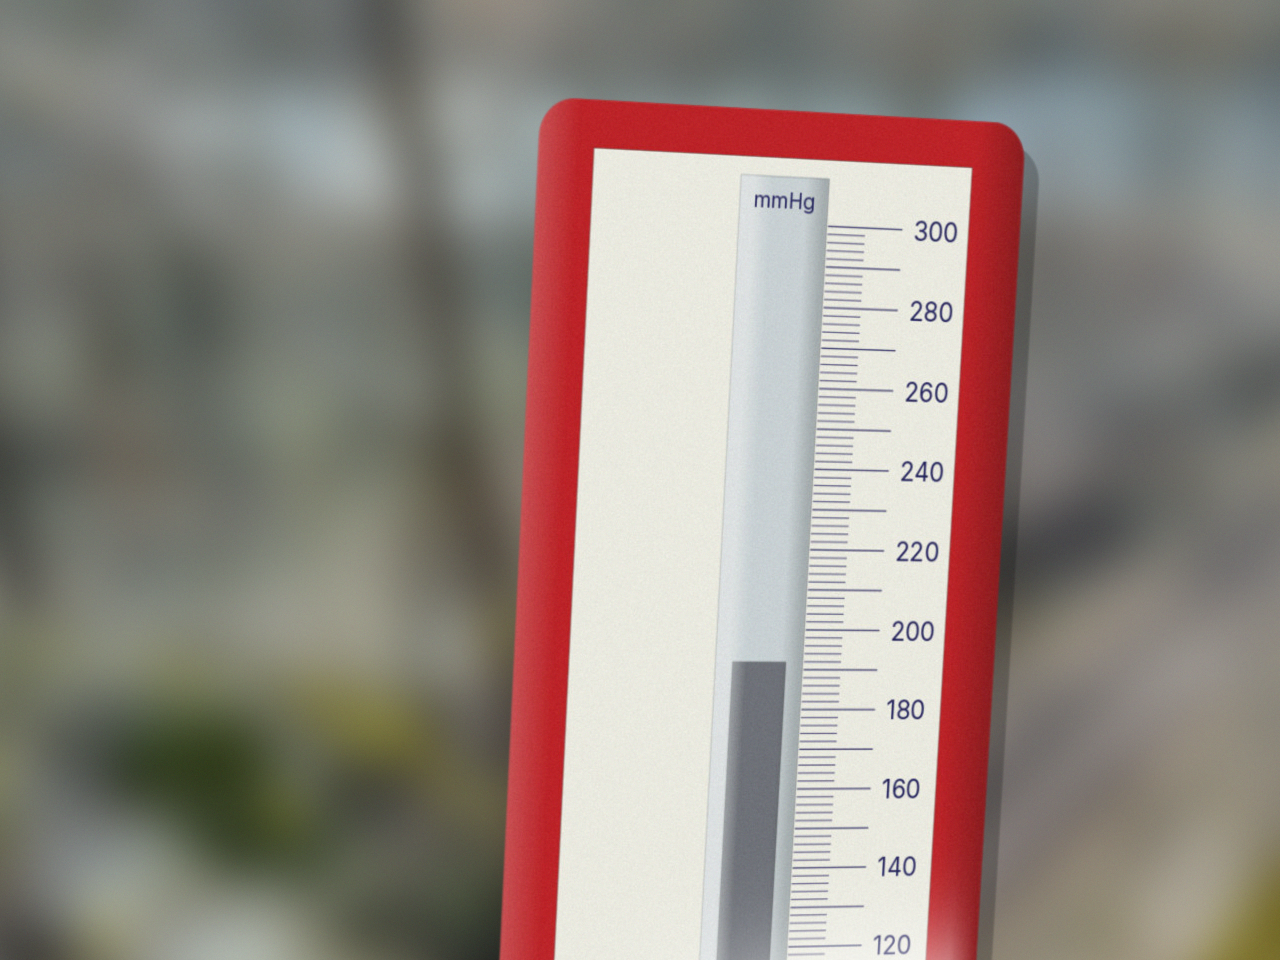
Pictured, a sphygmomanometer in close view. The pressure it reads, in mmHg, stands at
192 mmHg
